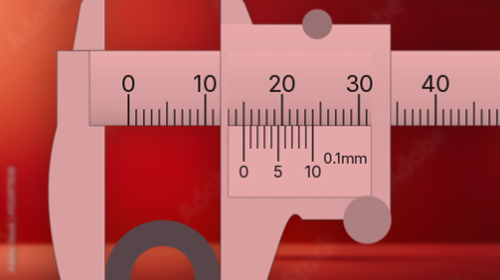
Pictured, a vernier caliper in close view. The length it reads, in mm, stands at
15.0 mm
